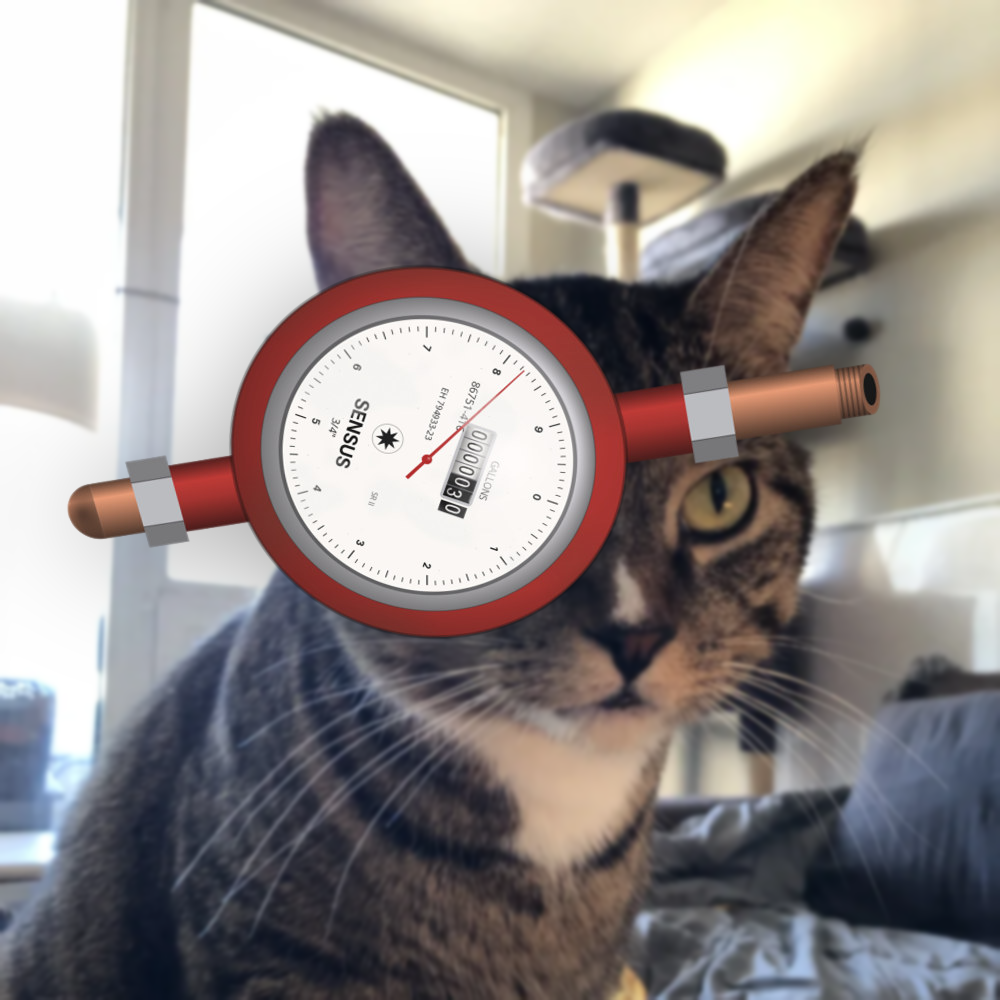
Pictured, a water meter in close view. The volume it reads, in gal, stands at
28.2 gal
